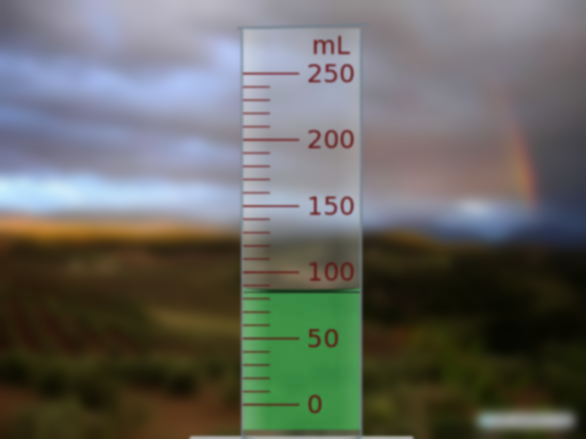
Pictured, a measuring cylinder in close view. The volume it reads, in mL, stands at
85 mL
